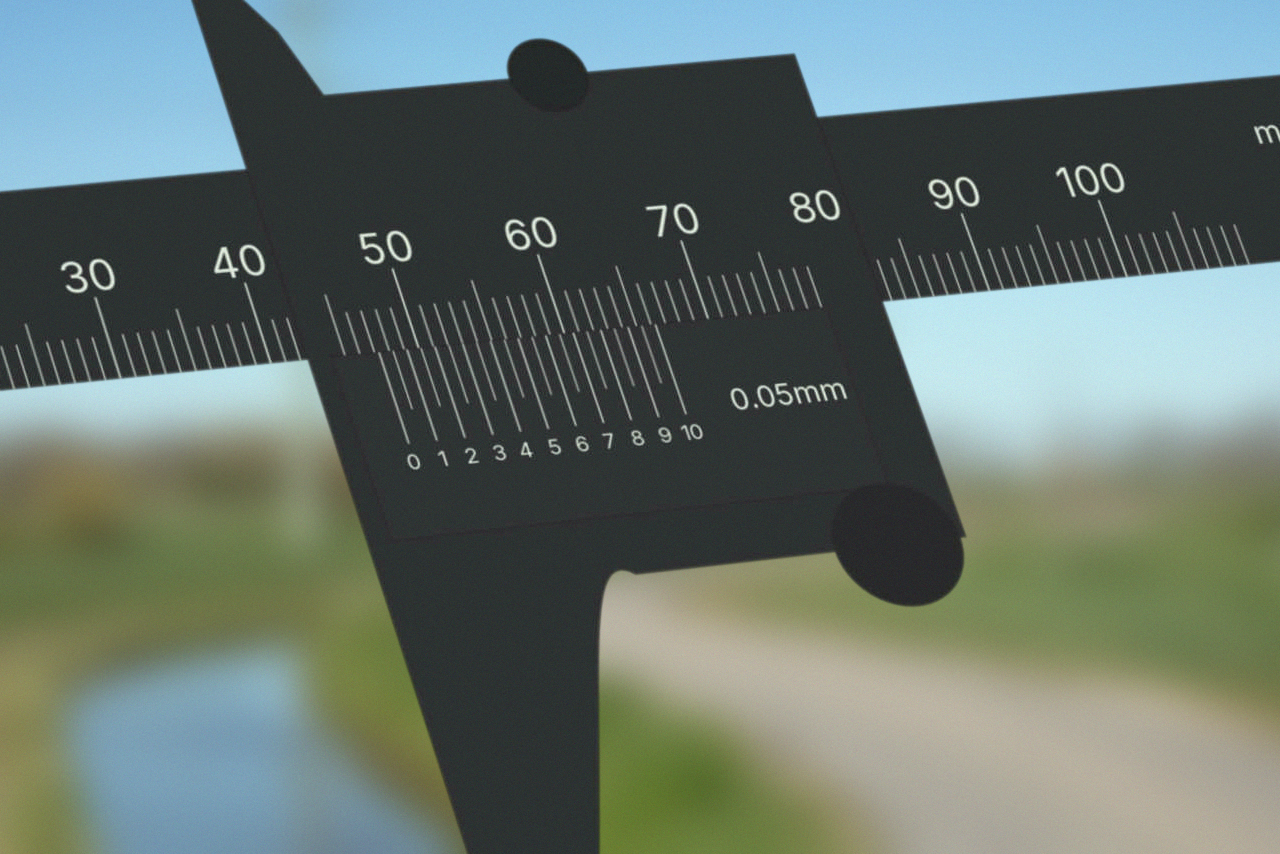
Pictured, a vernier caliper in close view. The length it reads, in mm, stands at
47.3 mm
